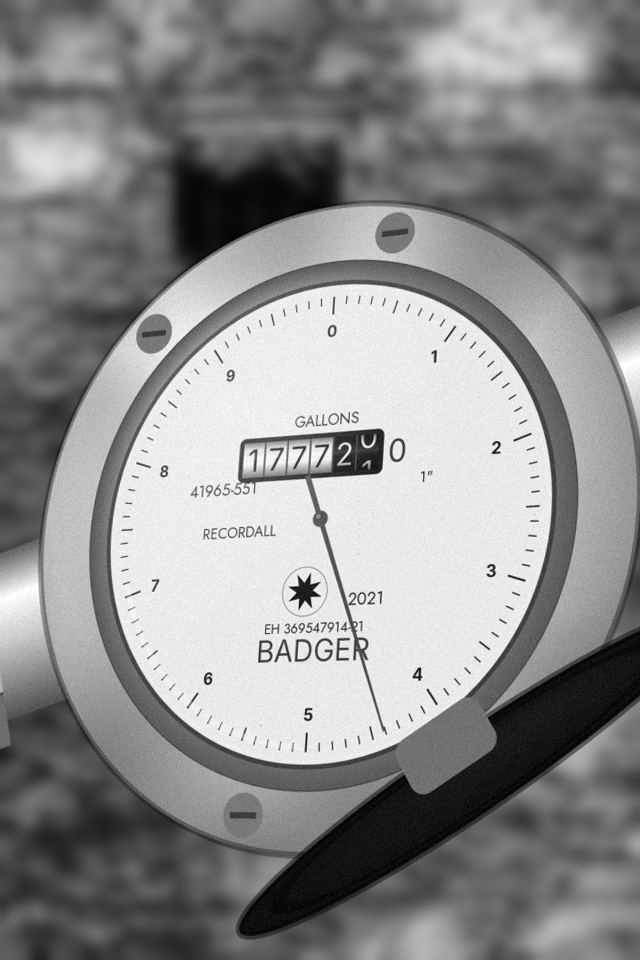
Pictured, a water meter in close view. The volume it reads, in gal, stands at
1777204.4 gal
